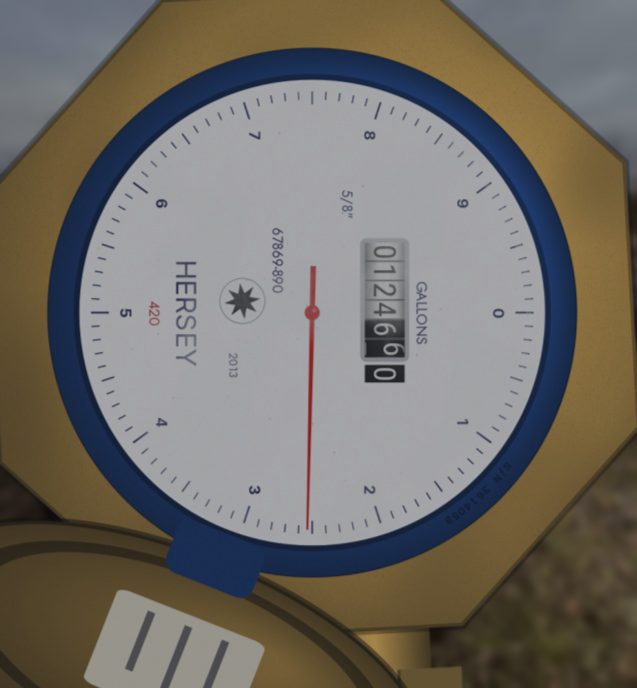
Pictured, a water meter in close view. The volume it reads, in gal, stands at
124662.5 gal
